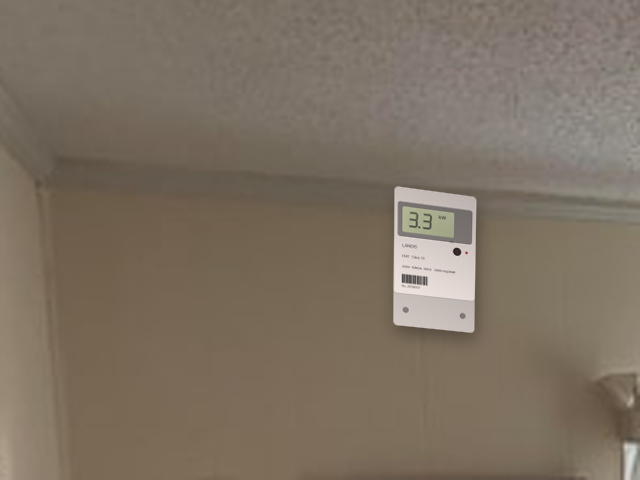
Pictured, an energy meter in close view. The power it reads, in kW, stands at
3.3 kW
